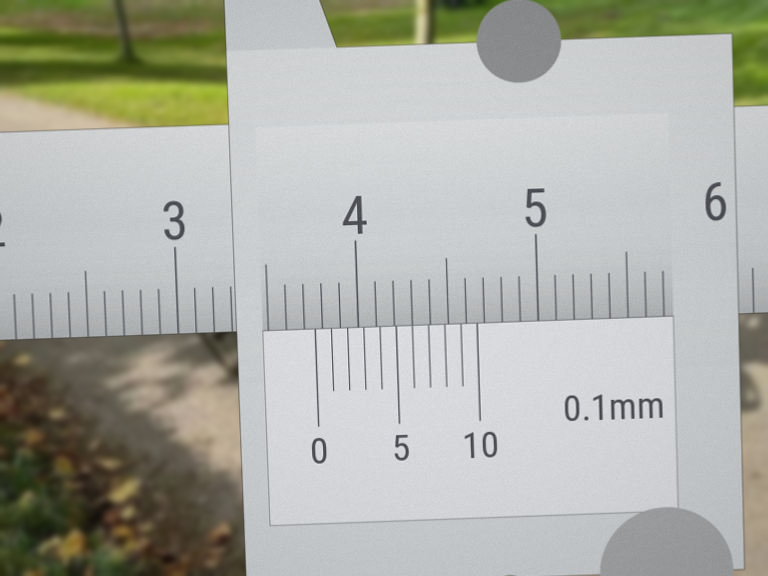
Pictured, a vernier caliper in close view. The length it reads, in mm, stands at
37.6 mm
